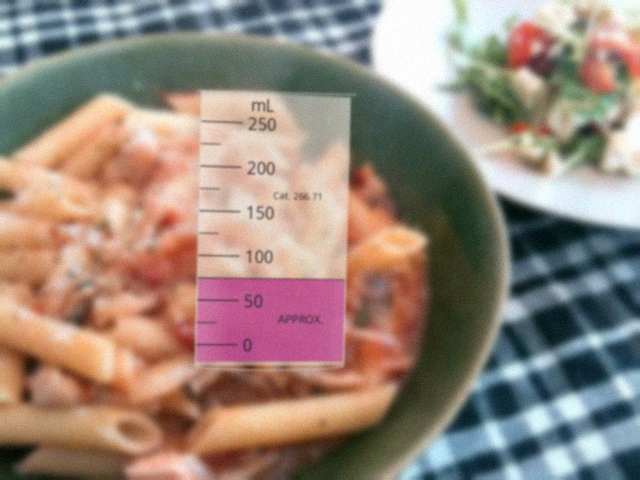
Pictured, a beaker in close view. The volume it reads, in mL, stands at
75 mL
